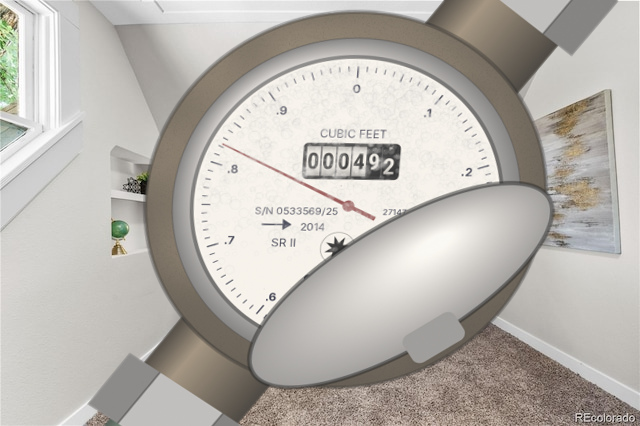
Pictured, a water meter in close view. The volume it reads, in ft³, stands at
491.82 ft³
